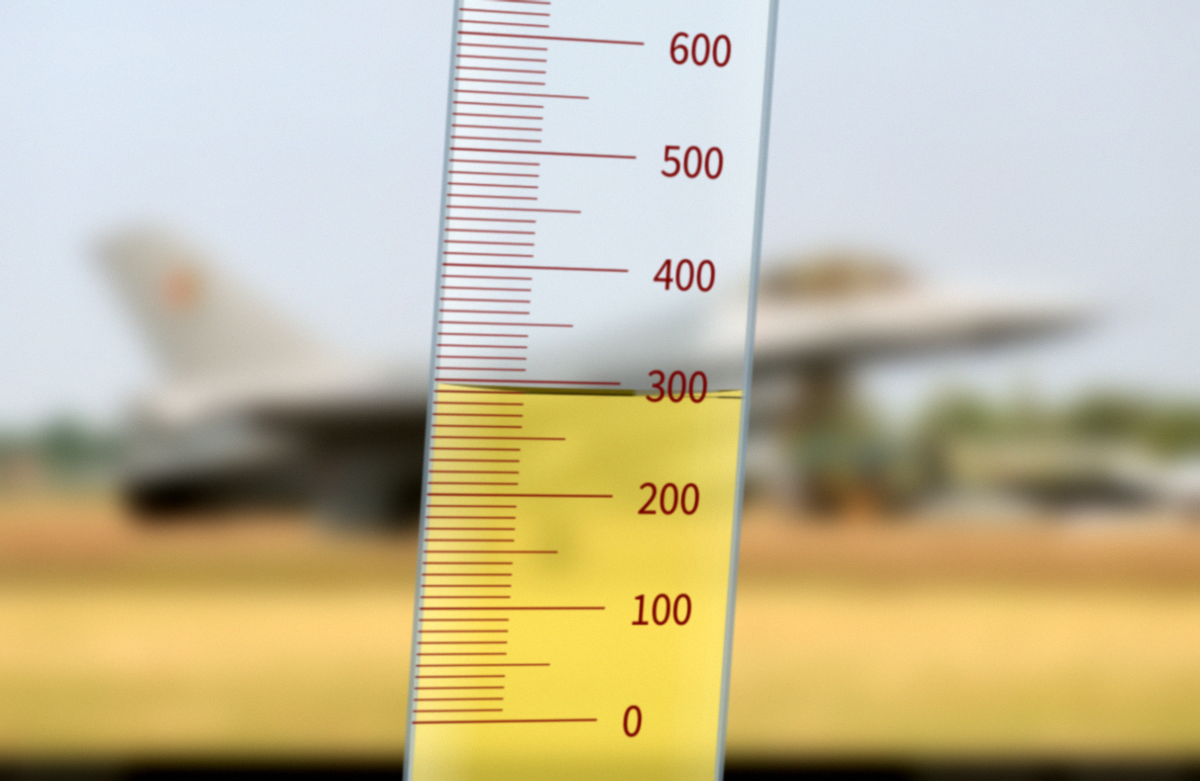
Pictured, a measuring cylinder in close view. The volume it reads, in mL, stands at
290 mL
